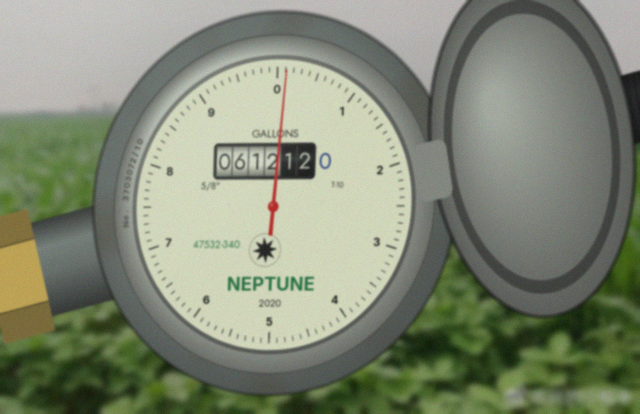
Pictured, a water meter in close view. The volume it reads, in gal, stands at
612120.1 gal
